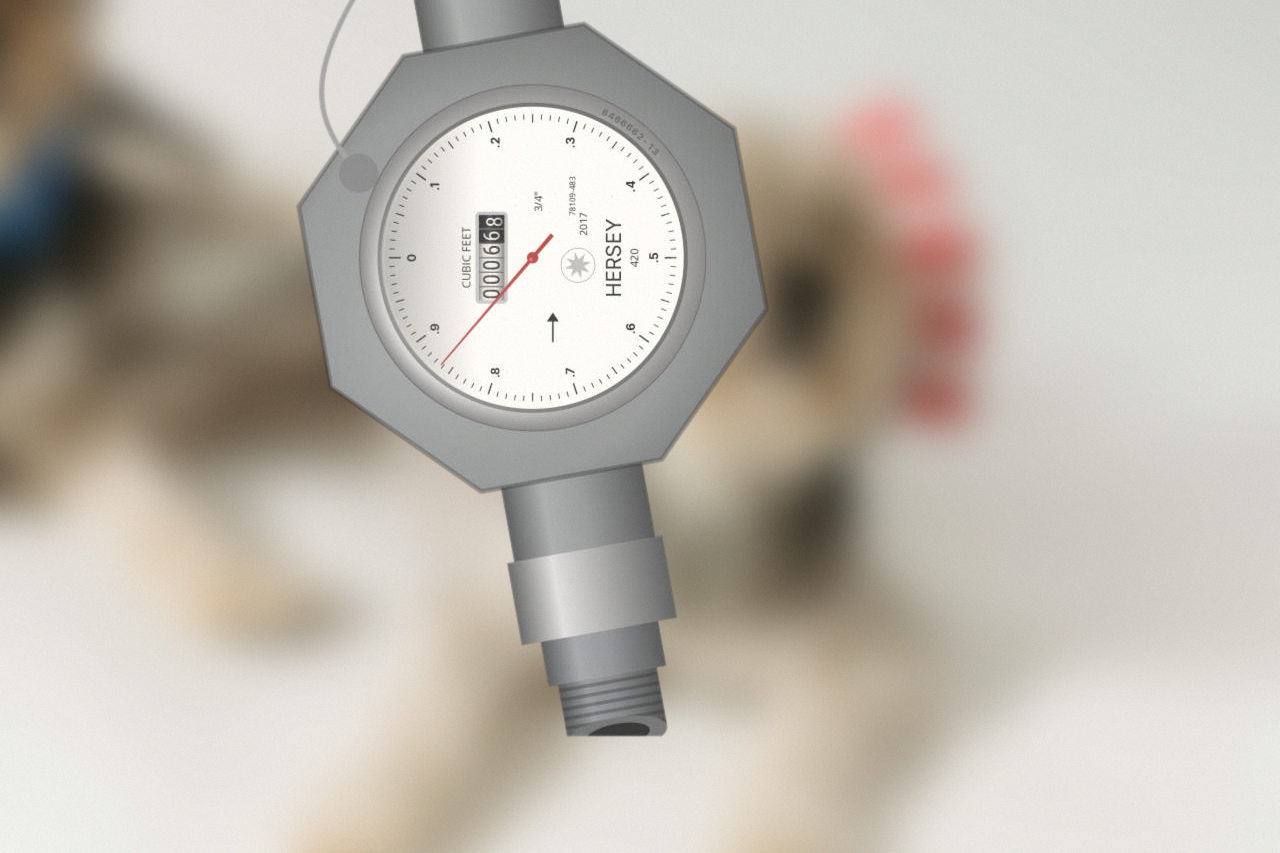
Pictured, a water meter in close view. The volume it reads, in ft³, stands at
667.86 ft³
